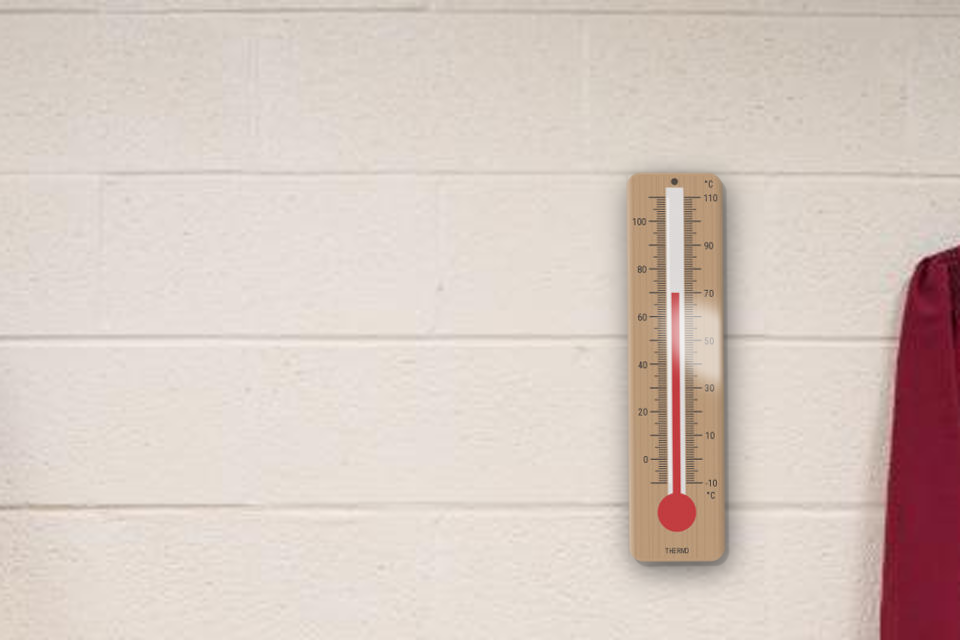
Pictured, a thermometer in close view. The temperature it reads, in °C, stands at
70 °C
